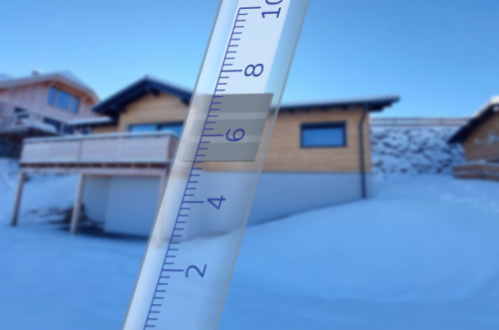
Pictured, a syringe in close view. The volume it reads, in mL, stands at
5.2 mL
